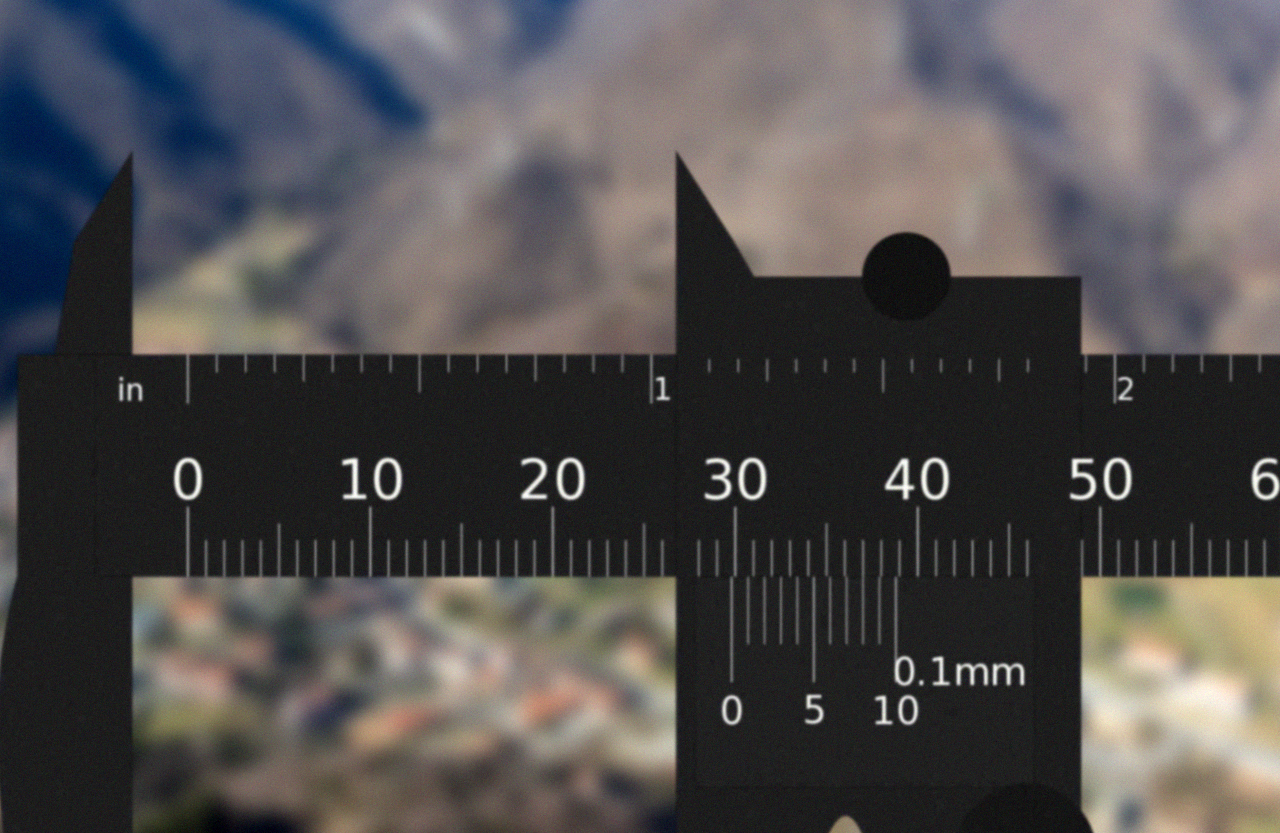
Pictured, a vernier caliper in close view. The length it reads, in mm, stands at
29.8 mm
